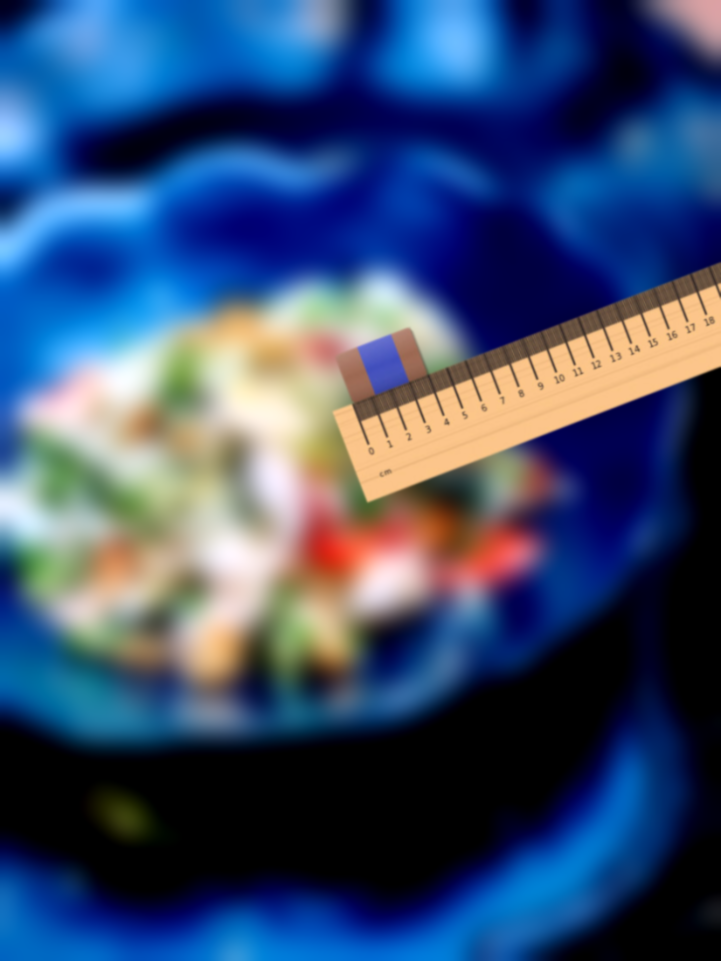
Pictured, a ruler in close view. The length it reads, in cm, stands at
4 cm
